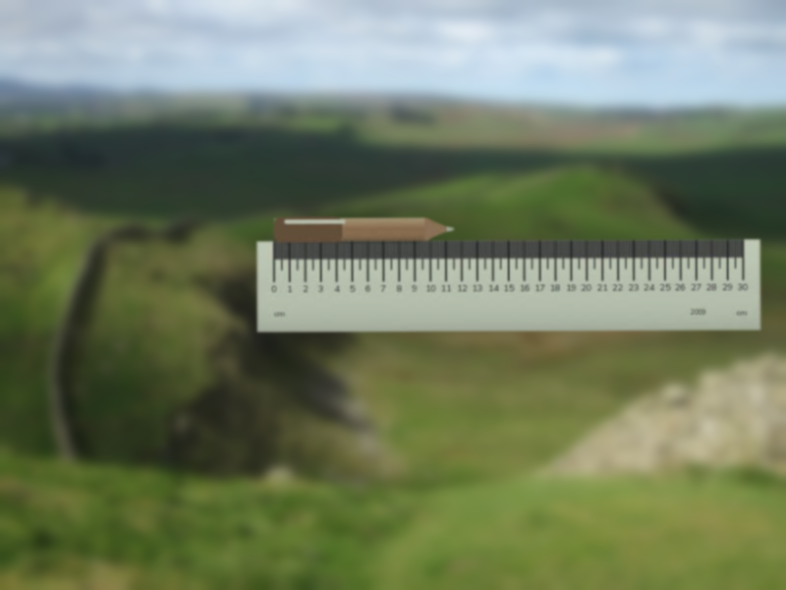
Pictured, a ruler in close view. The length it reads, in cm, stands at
11.5 cm
